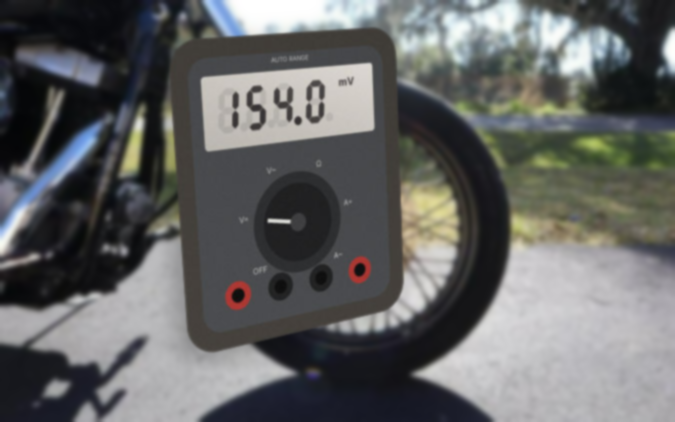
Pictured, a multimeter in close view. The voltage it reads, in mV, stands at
154.0 mV
